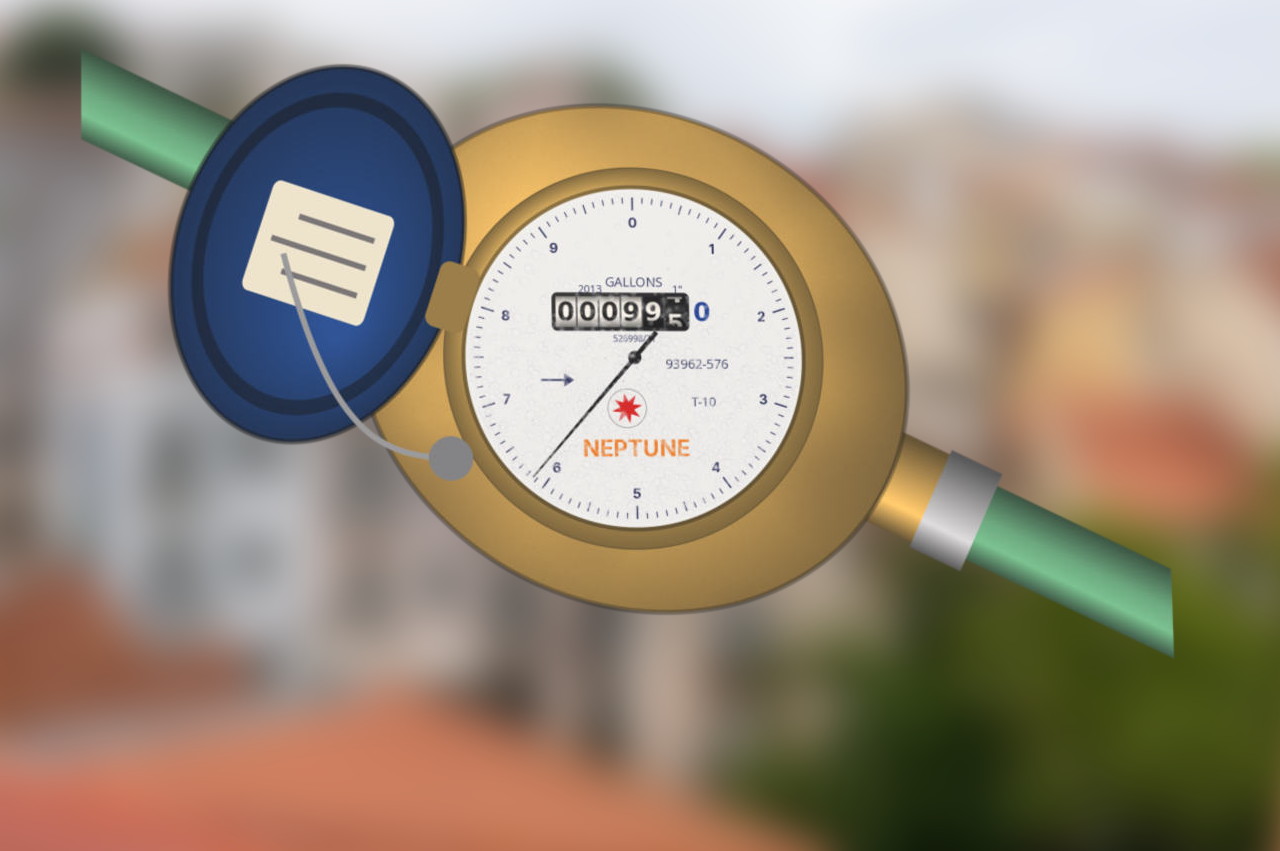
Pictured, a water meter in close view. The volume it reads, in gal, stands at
9946.1 gal
